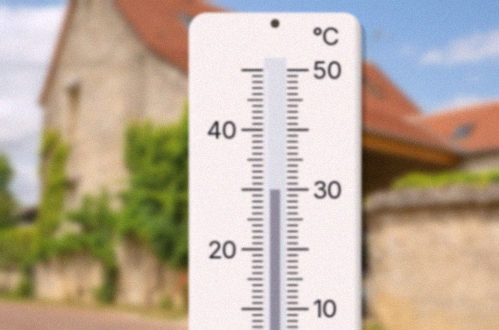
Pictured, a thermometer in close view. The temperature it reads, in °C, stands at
30 °C
